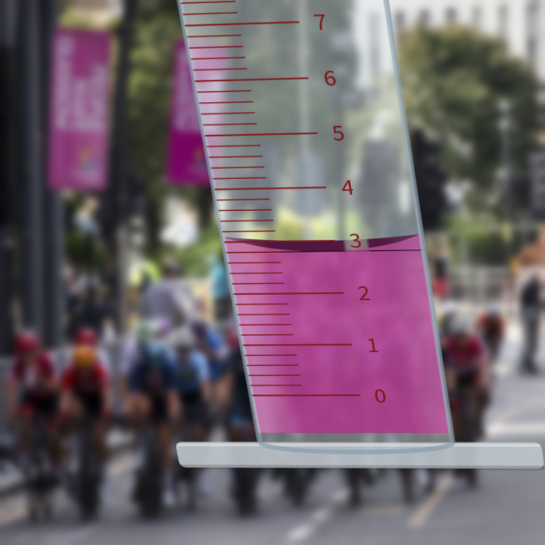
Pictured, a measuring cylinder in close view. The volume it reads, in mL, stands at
2.8 mL
